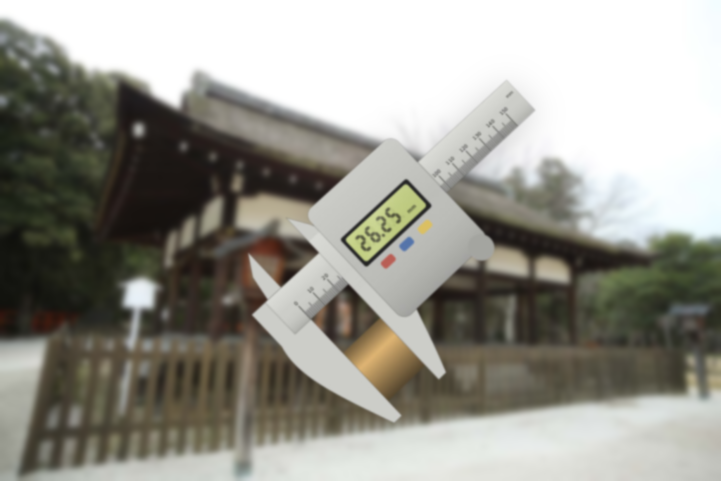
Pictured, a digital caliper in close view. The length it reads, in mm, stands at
26.25 mm
